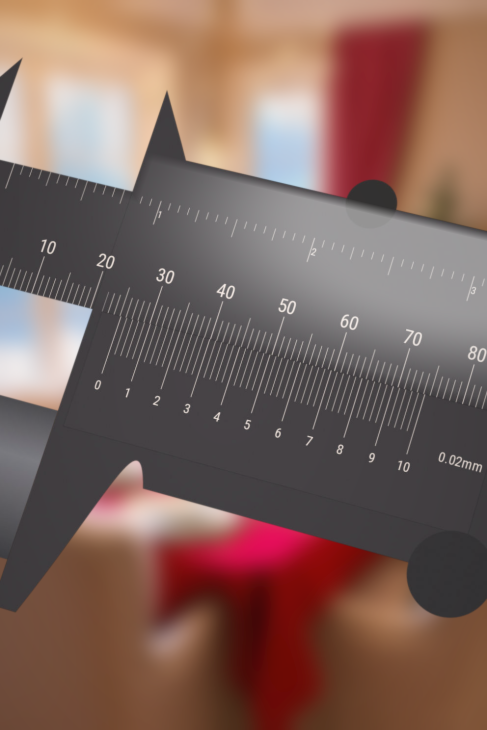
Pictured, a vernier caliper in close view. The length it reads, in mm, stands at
25.2 mm
